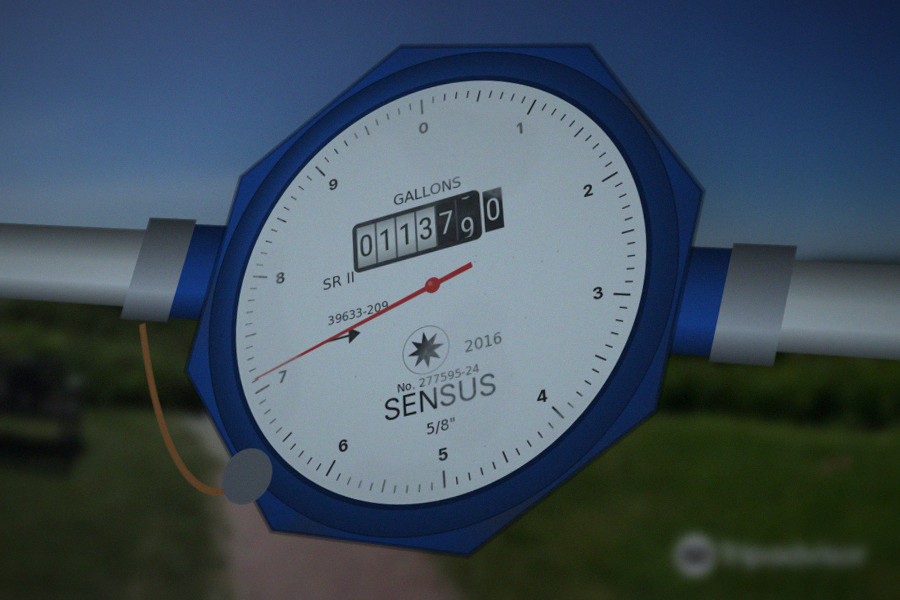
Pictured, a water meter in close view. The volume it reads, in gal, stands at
113787.1 gal
